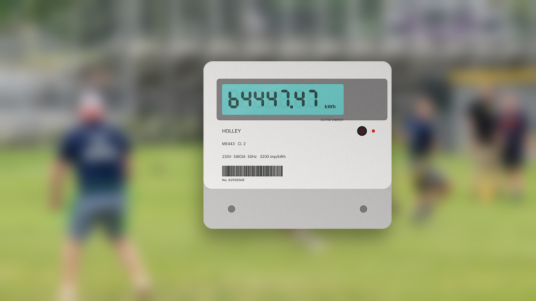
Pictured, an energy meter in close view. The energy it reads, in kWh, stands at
64447.47 kWh
